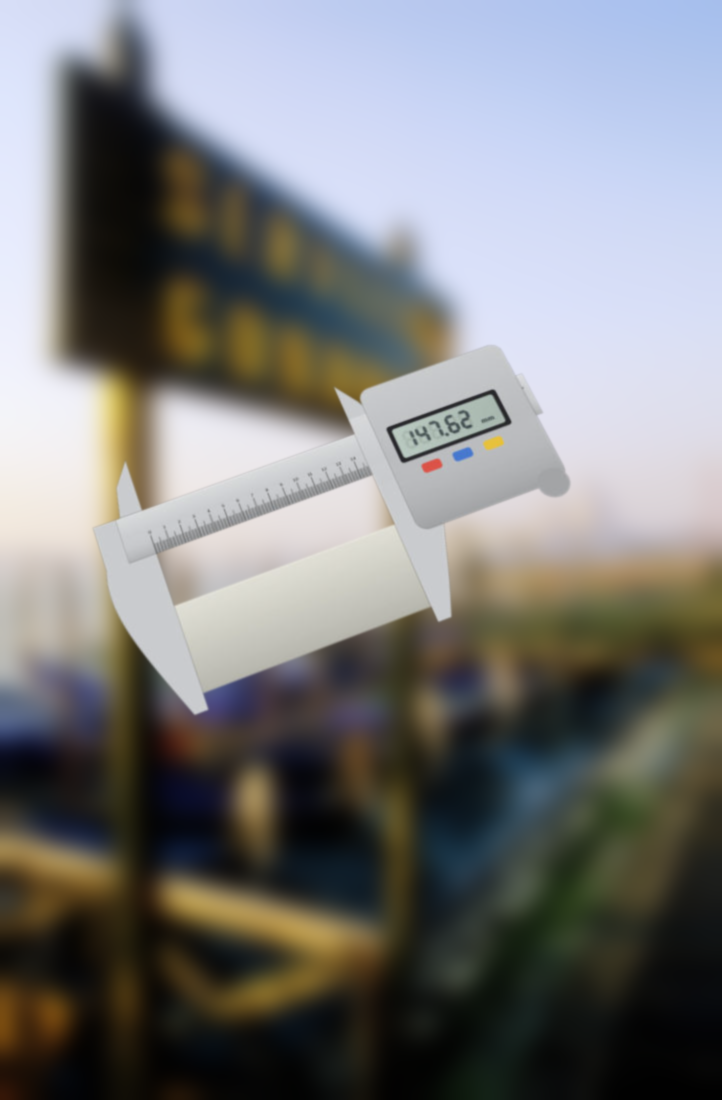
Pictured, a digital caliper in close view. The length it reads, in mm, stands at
147.62 mm
